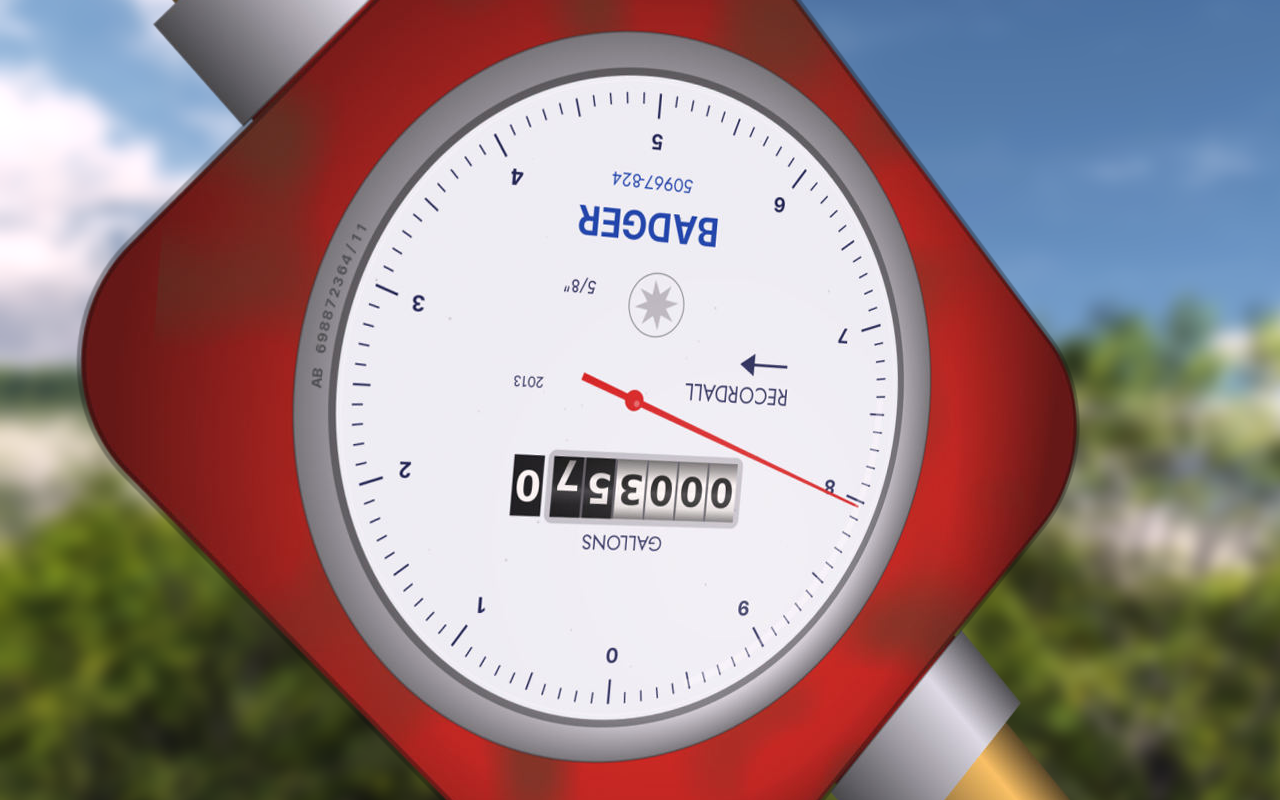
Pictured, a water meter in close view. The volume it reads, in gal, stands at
3568.0 gal
